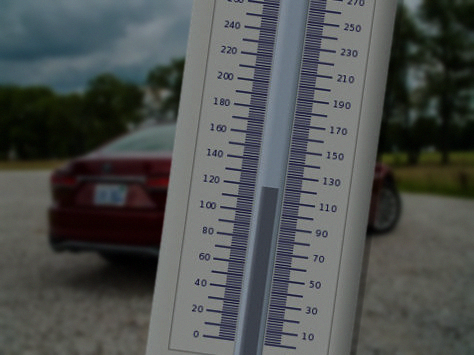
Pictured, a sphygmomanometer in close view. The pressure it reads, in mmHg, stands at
120 mmHg
